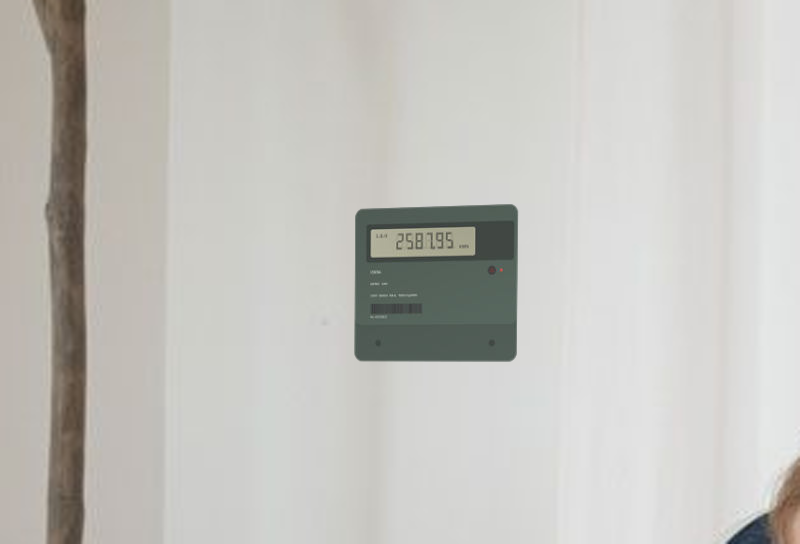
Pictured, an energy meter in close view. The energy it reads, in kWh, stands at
2587.95 kWh
